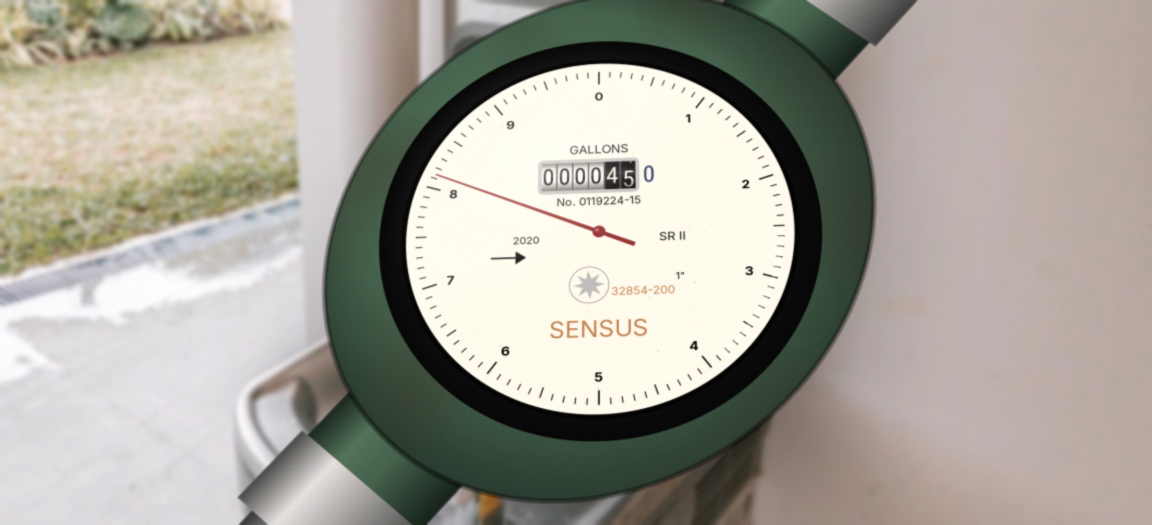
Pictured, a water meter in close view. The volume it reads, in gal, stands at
448.1 gal
